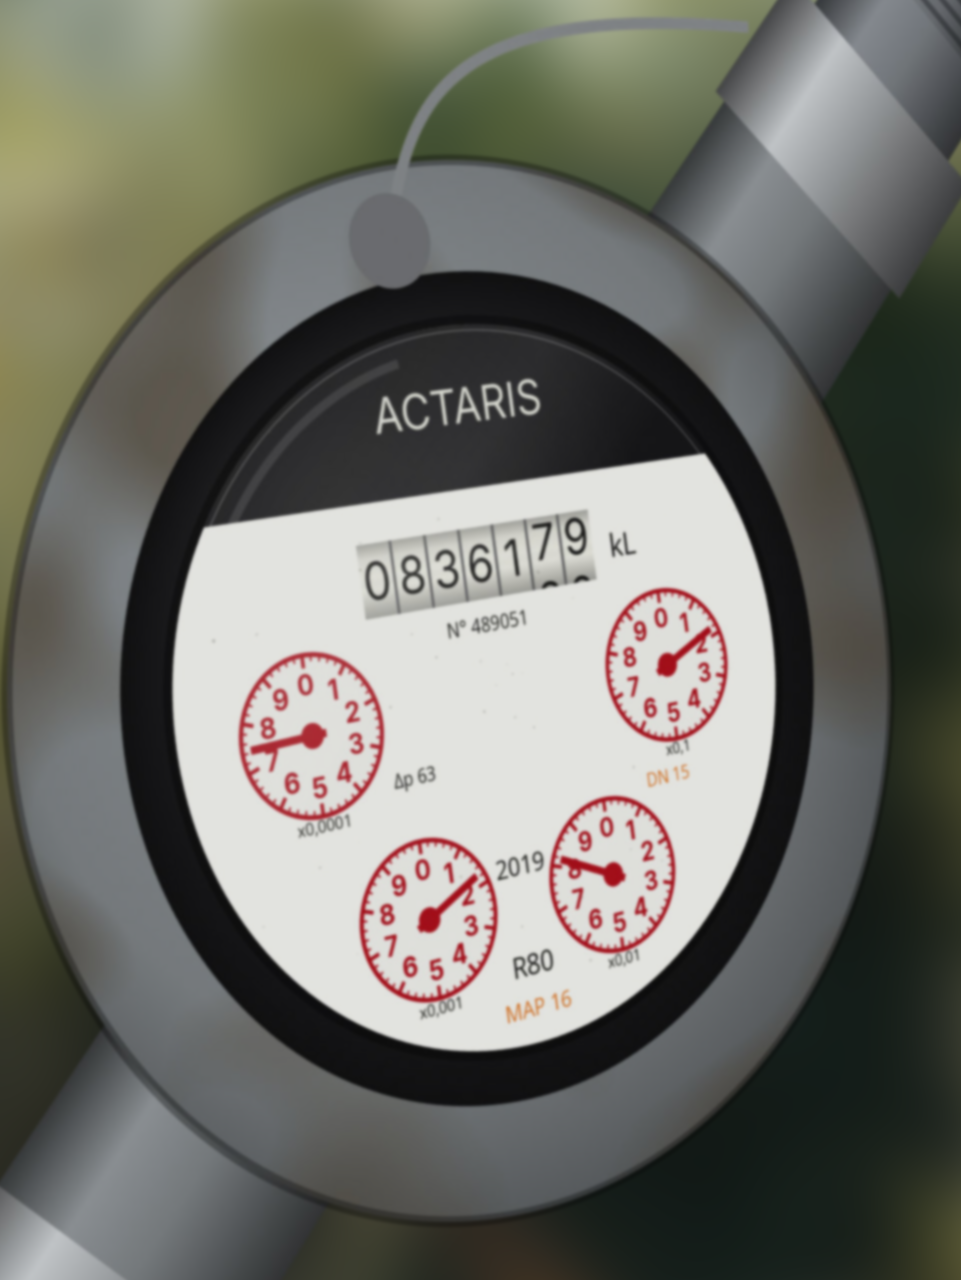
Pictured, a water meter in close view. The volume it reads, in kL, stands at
836179.1817 kL
